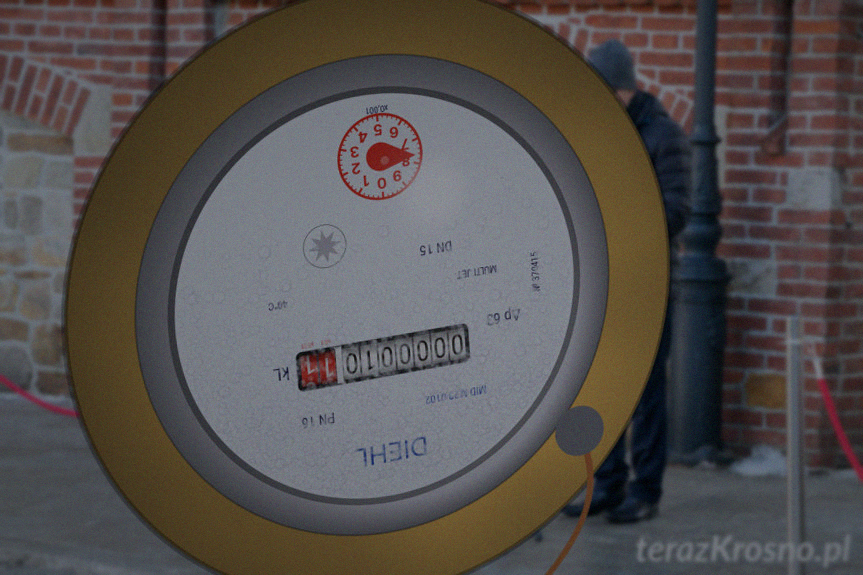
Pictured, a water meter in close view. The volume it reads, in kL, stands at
10.107 kL
